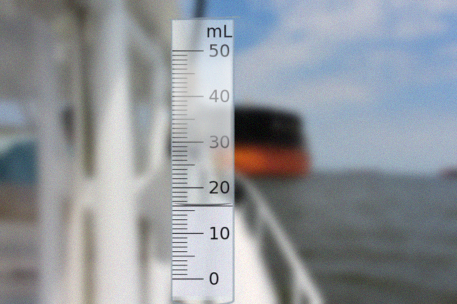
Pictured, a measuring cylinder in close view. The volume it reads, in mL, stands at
16 mL
